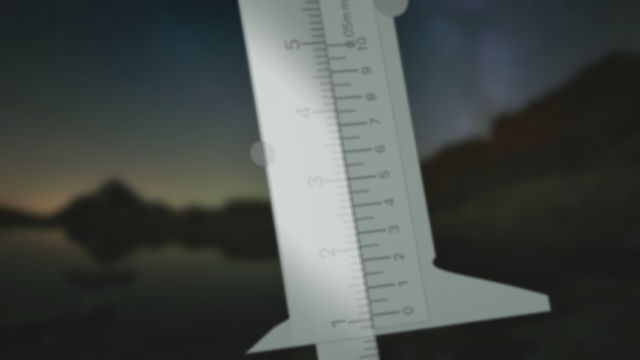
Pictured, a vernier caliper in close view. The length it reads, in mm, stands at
10.5 mm
